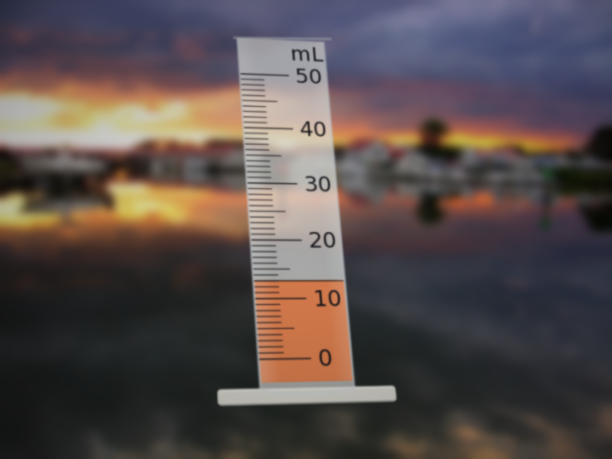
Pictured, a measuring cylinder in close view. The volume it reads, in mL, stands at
13 mL
